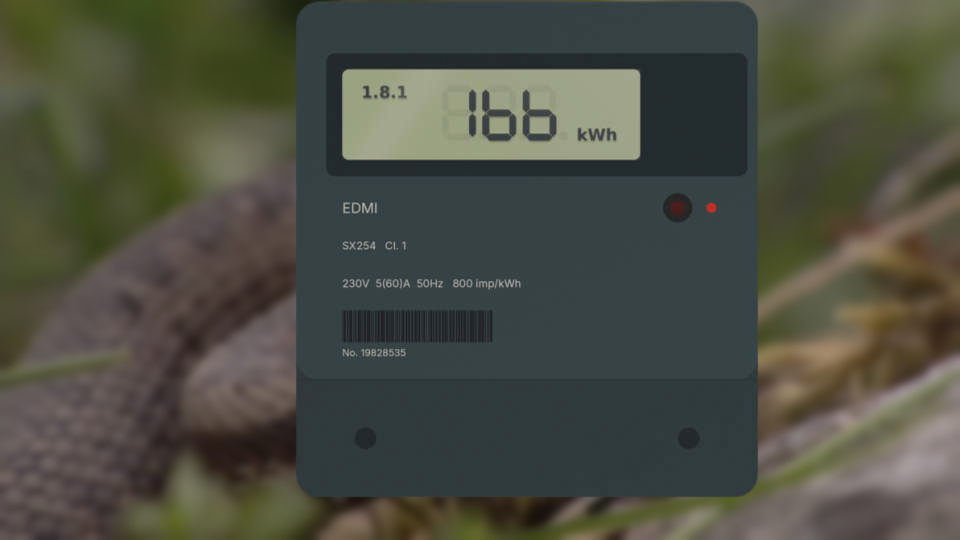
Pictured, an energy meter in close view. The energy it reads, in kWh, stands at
166 kWh
